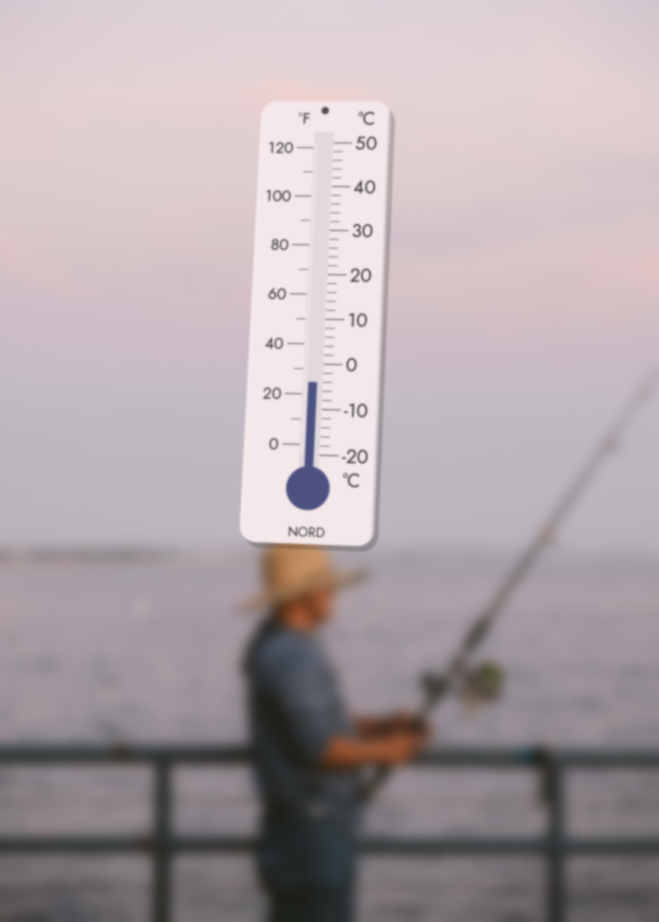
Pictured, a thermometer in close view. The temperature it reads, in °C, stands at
-4 °C
